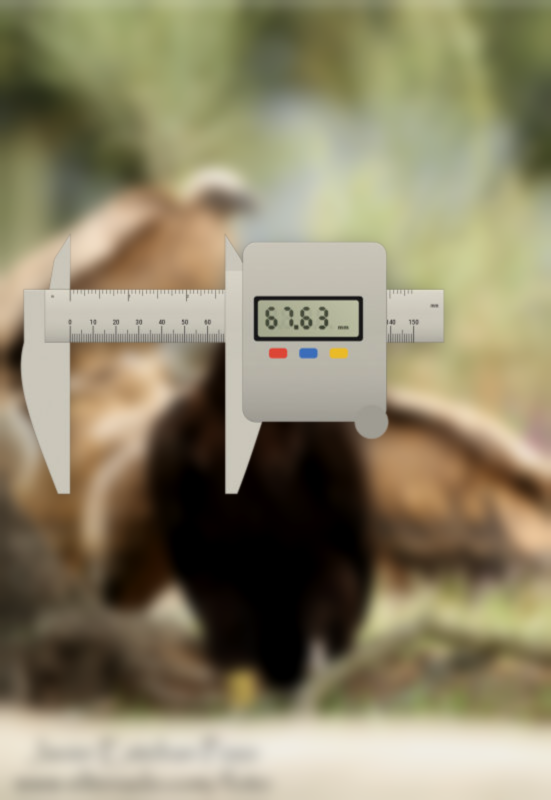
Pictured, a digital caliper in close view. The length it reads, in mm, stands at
67.63 mm
